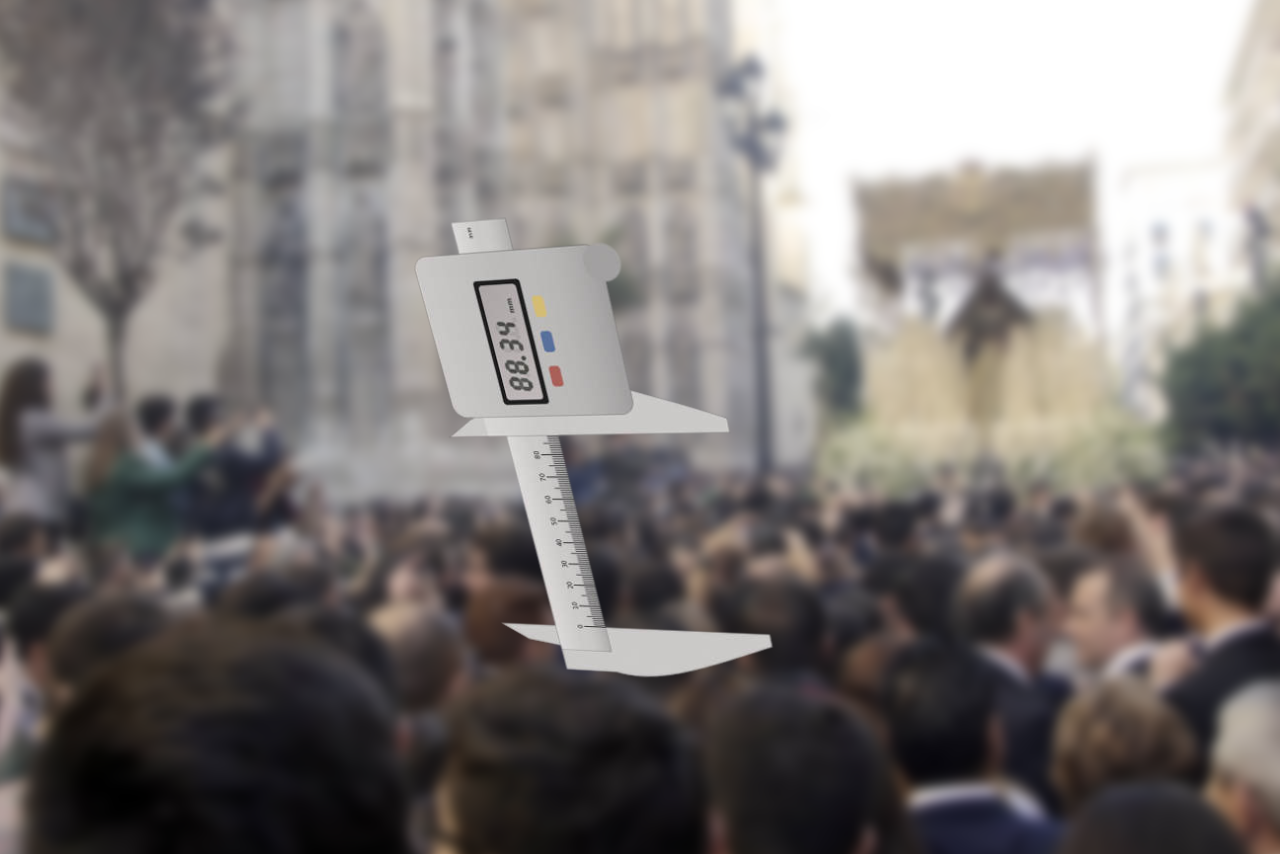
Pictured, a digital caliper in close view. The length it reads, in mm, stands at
88.34 mm
